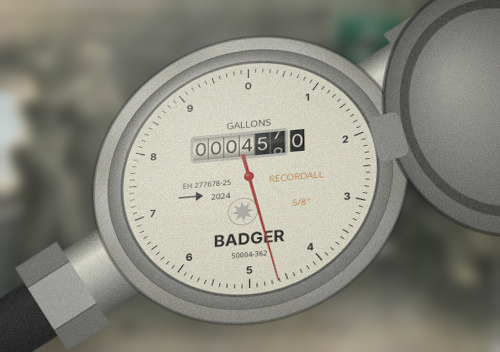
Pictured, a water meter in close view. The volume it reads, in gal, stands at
4574.6 gal
